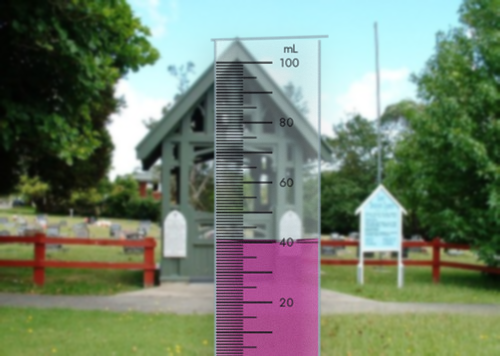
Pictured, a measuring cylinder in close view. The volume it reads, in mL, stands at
40 mL
